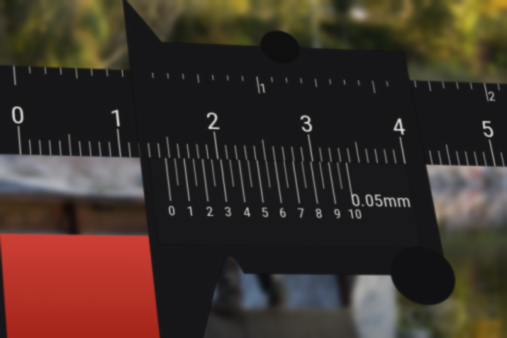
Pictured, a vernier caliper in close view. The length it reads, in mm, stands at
14.6 mm
